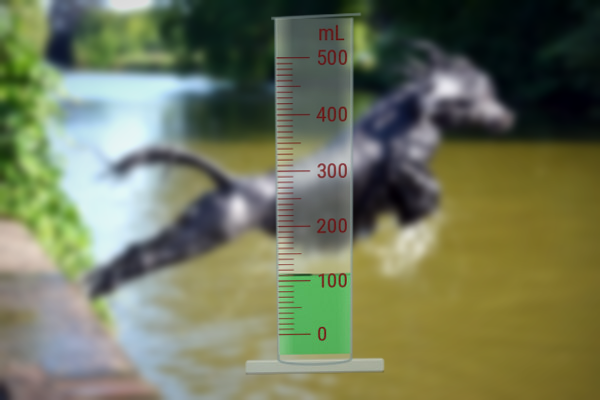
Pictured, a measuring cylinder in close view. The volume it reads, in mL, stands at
110 mL
